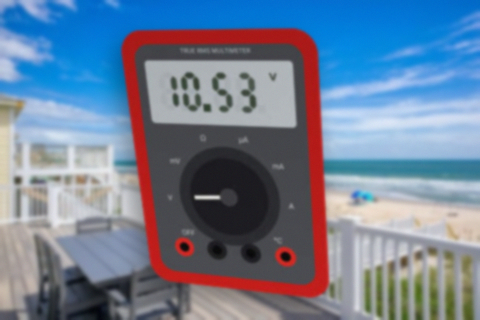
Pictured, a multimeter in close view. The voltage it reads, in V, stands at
10.53 V
